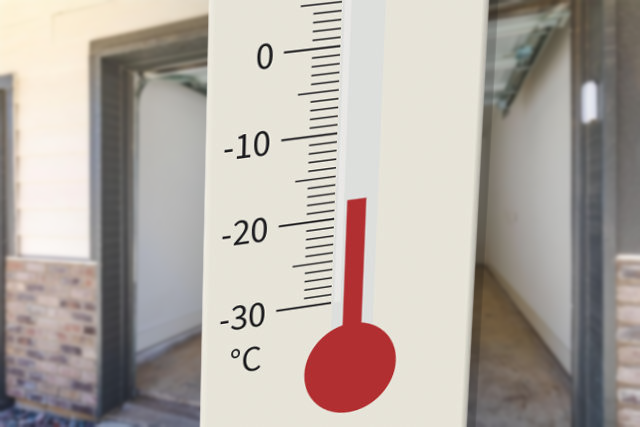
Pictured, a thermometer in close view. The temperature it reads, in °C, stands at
-18 °C
